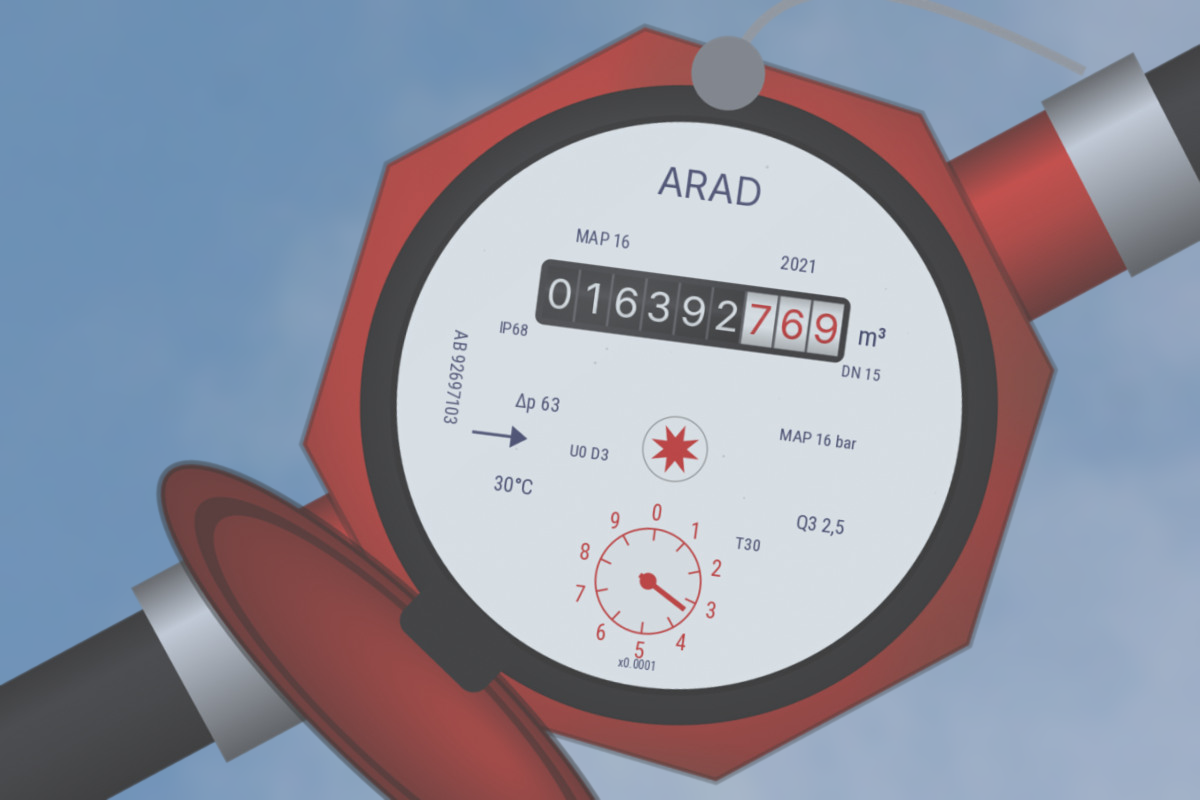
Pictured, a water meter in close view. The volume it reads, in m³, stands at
16392.7693 m³
